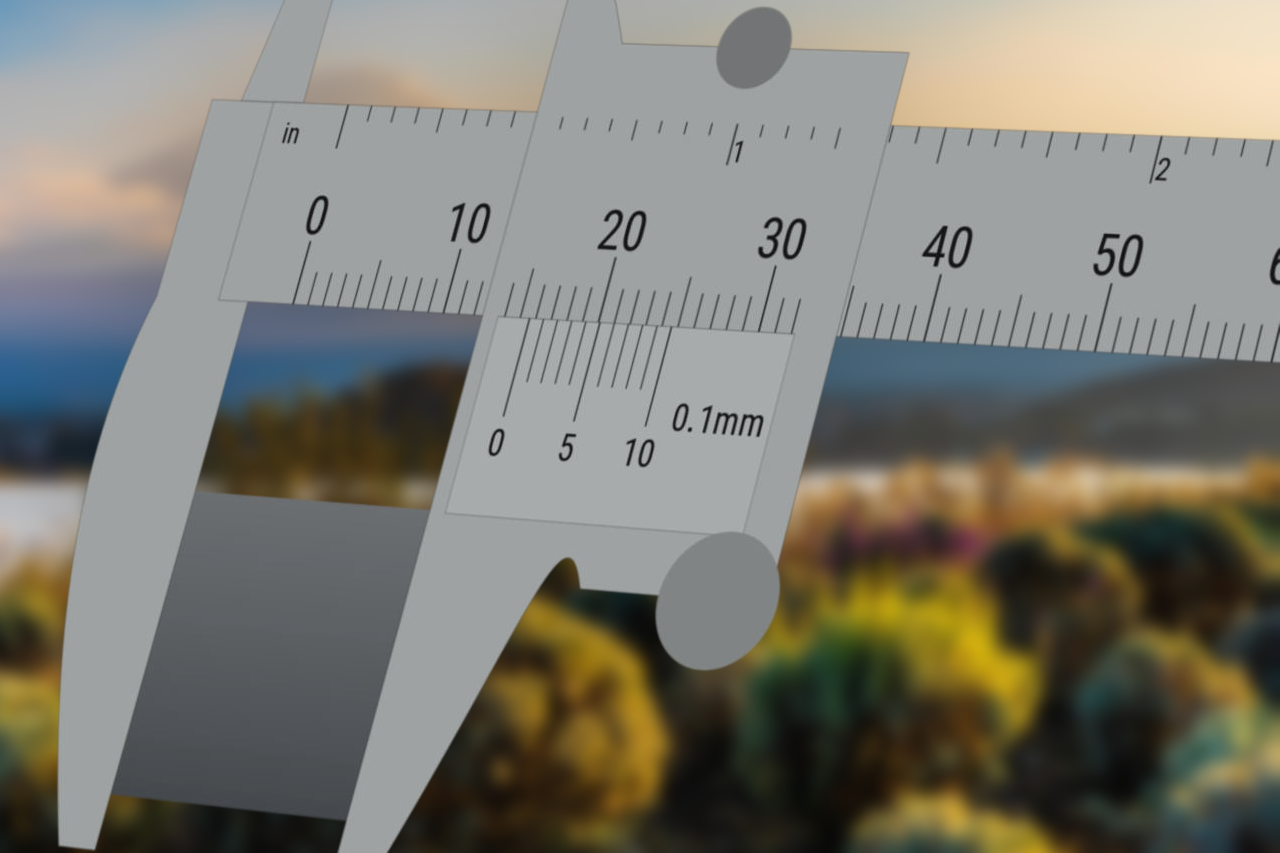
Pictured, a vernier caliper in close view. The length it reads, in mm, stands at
15.6 mm
